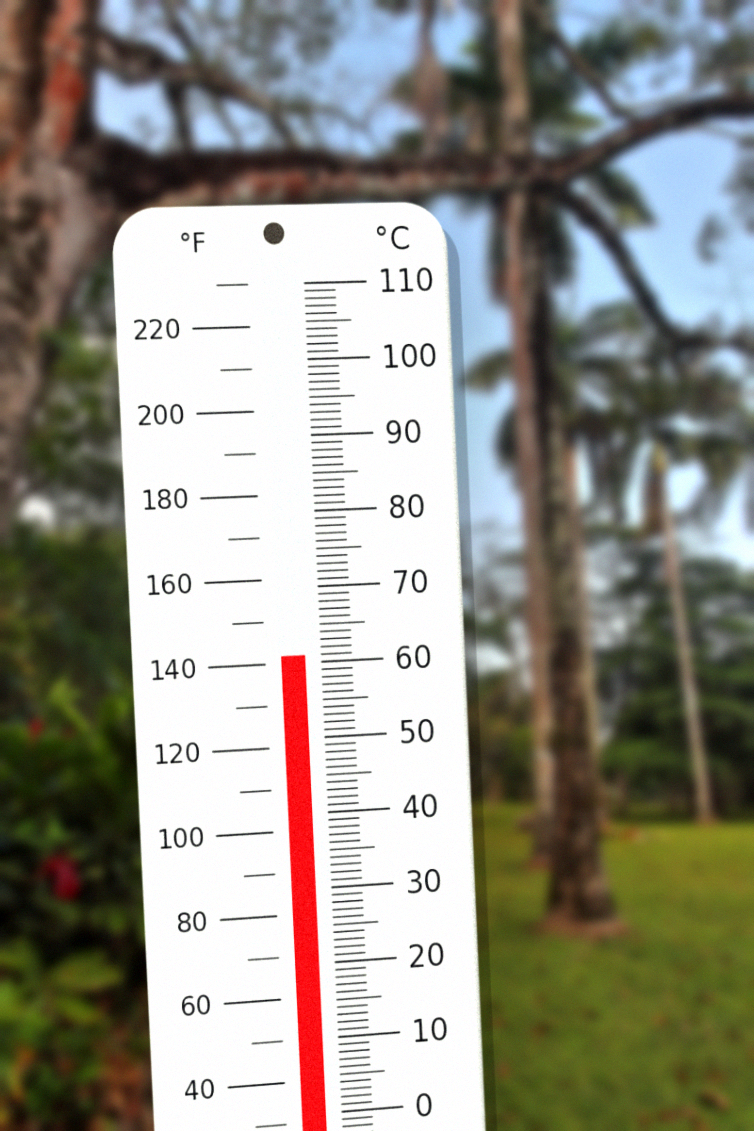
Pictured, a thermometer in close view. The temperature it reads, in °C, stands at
61 °C
